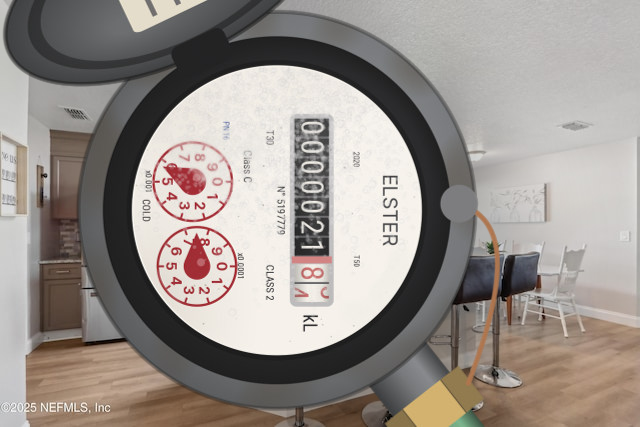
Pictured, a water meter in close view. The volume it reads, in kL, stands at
21.8357 kL
